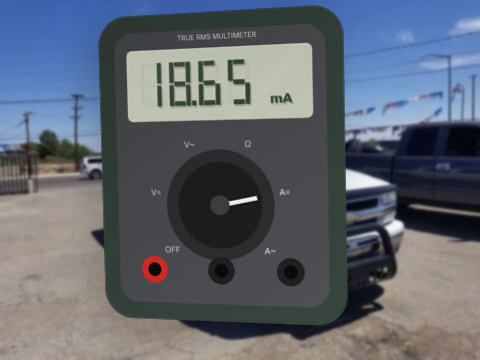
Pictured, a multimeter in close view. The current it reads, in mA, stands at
18.65 mA
